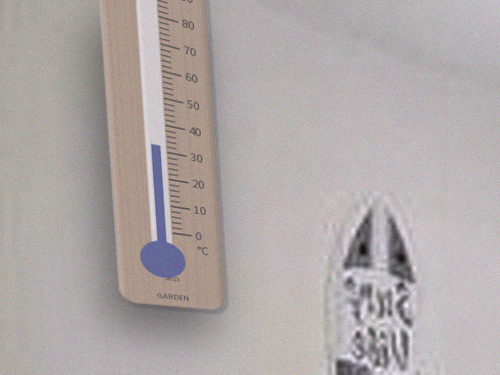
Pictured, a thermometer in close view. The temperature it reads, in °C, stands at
32 °C
